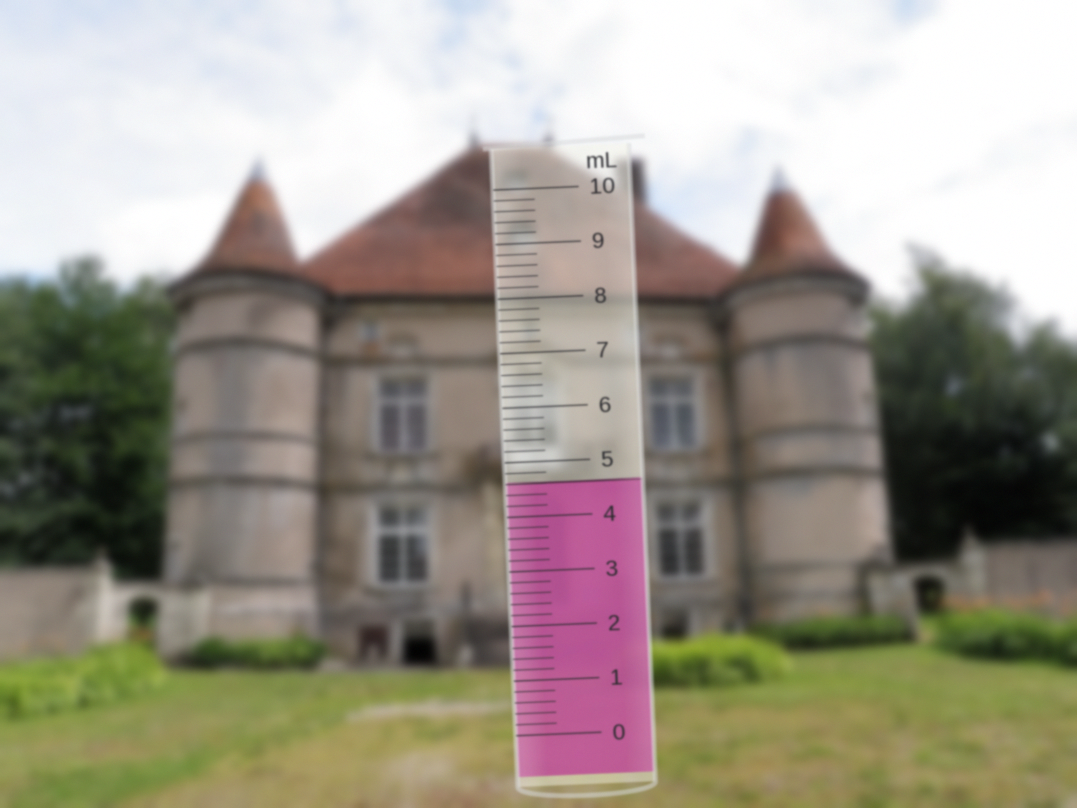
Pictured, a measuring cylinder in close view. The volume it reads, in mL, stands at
4.6 mL
